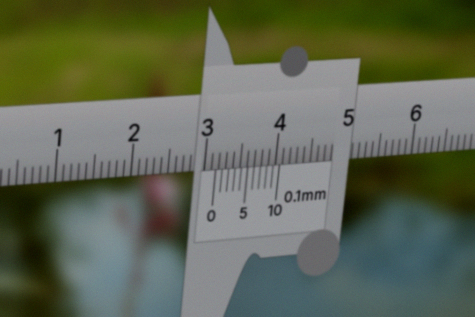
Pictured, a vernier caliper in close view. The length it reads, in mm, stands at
31.6 mm
